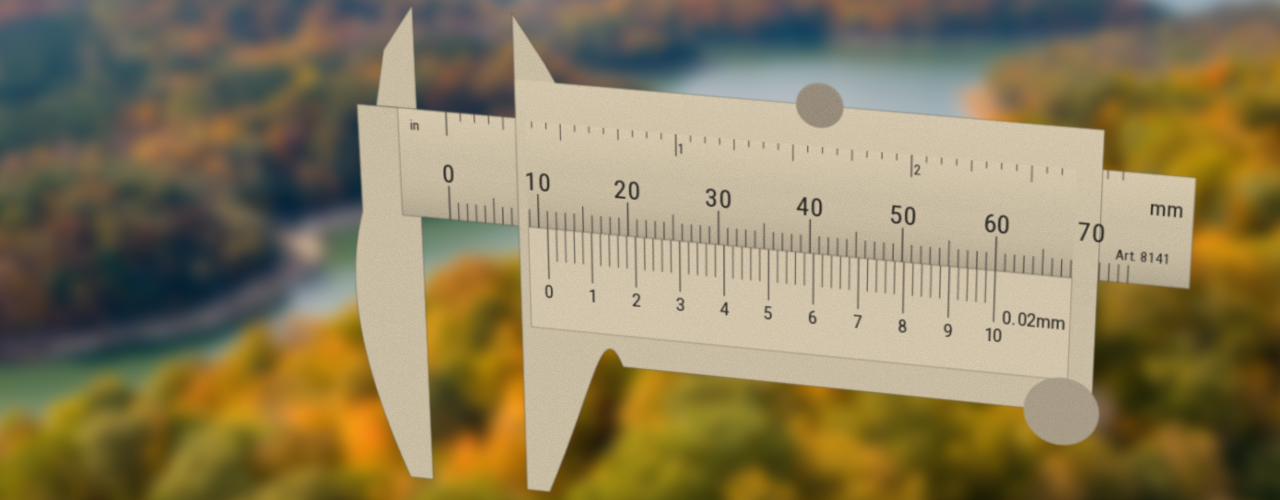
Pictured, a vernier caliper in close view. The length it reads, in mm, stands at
11.0 mm
